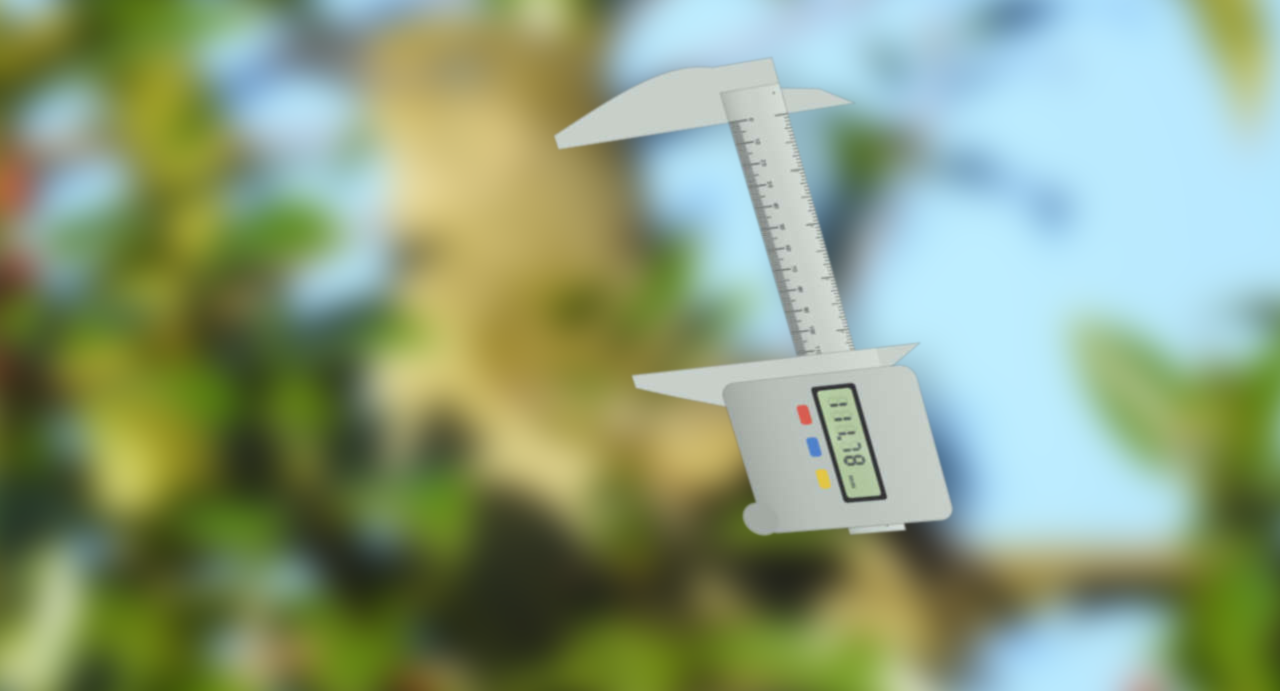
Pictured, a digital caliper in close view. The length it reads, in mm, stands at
111.78 mm
